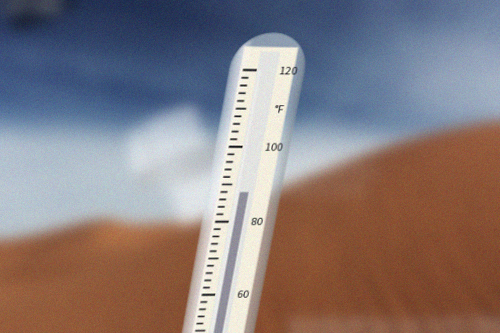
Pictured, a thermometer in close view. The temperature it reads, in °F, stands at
88 °F
